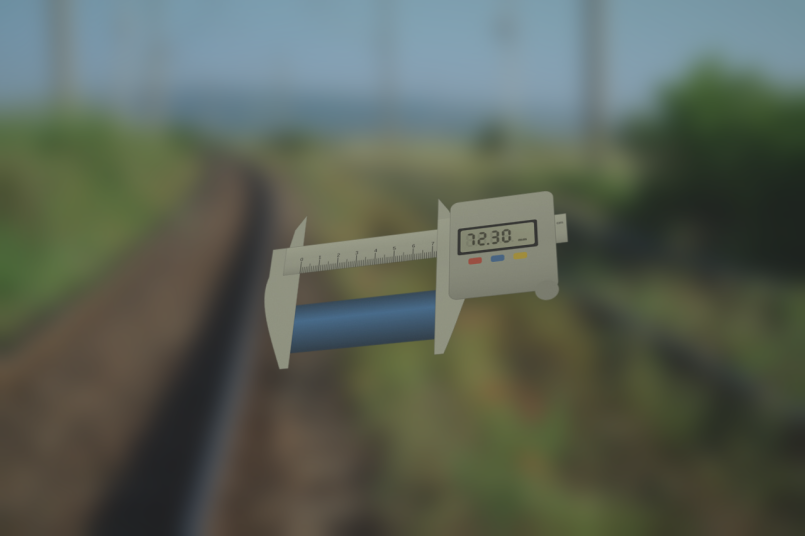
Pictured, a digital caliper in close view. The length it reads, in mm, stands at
72.30 mm
